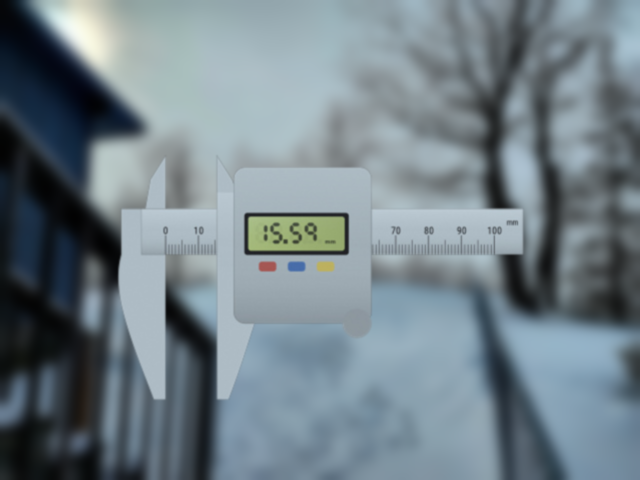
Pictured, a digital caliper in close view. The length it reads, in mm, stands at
15.59 mm
